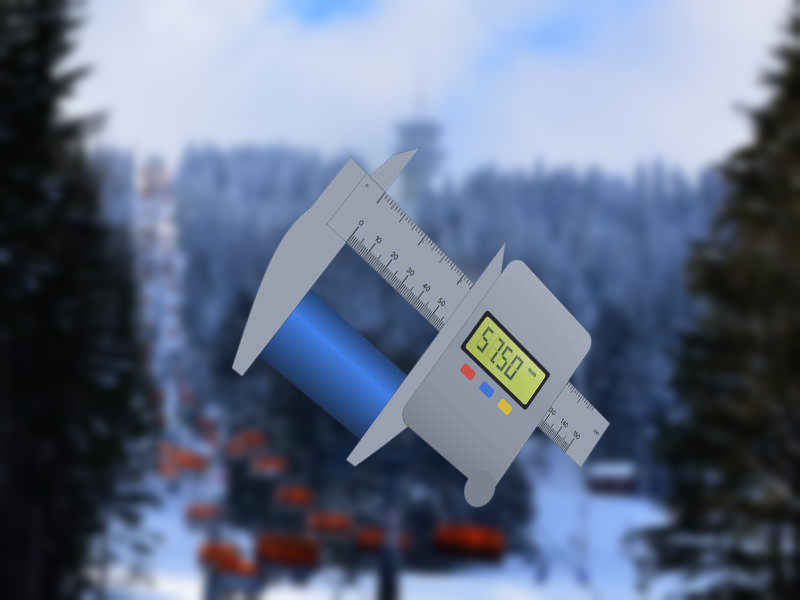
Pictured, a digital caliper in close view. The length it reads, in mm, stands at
57.50 mm
